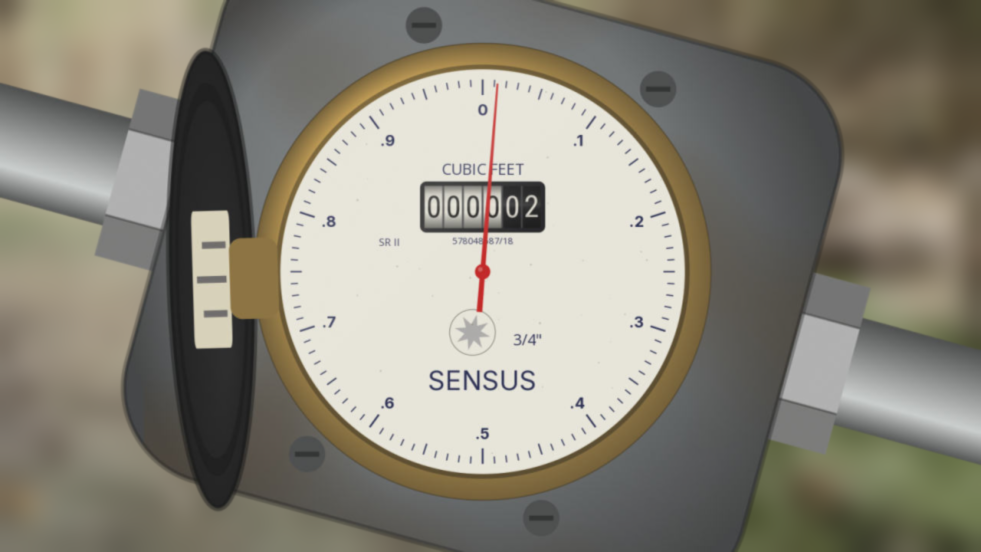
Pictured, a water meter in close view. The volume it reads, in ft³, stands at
2.01 ft³
